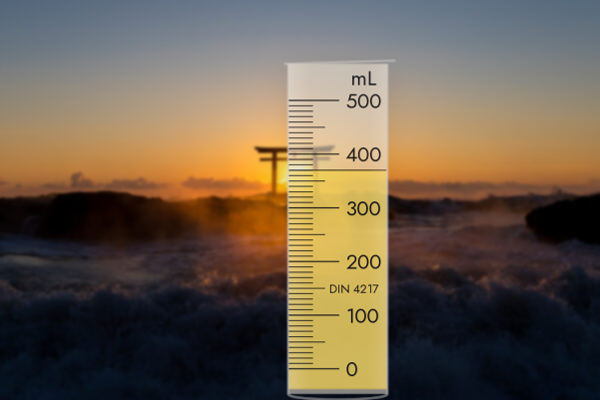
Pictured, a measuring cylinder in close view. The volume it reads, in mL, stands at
370 mL
